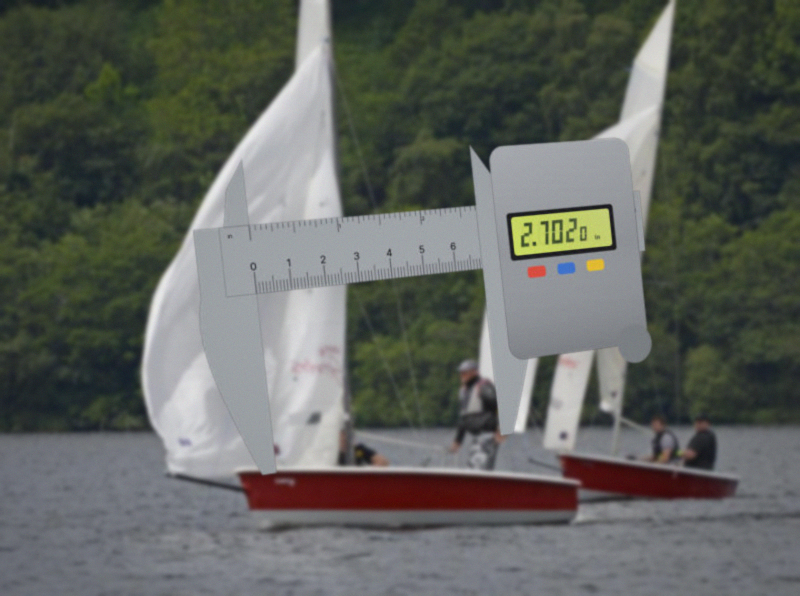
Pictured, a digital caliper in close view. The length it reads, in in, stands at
2.7020 in
